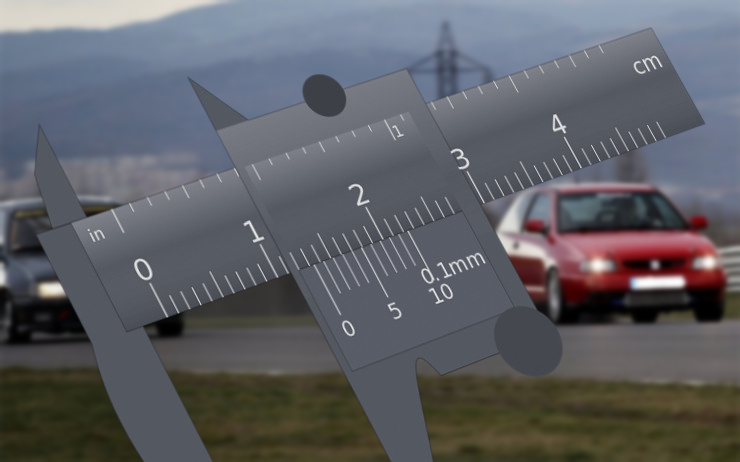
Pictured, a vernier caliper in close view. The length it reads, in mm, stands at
13.4 mm
